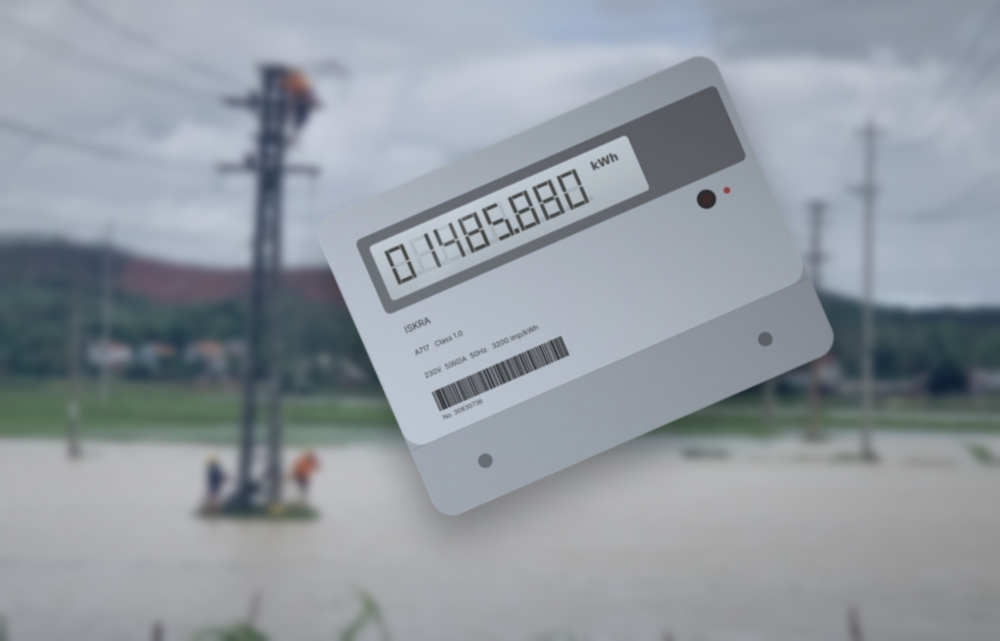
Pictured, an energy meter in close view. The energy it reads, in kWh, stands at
1485.880 kWh
